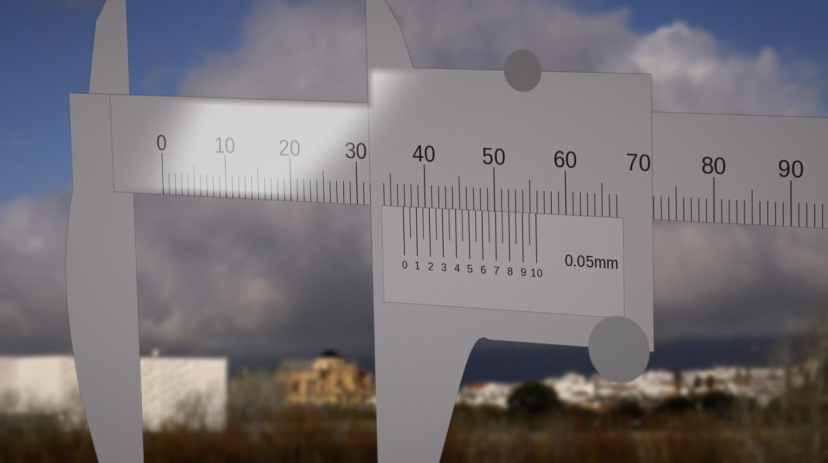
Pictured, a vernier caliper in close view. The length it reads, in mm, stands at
36.8 mm
